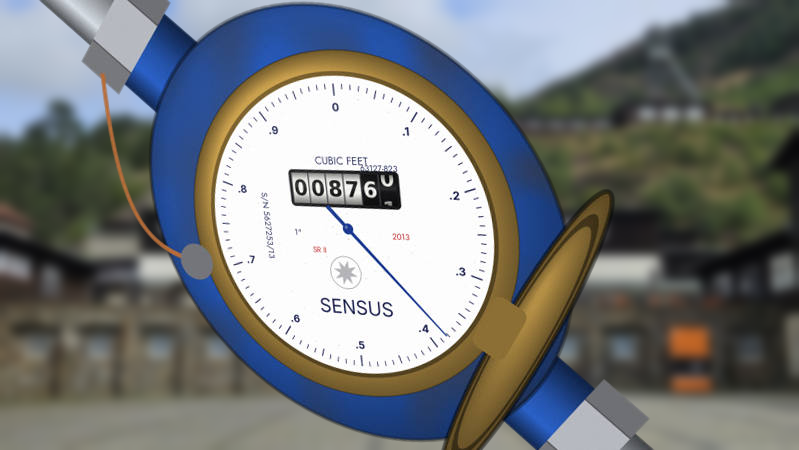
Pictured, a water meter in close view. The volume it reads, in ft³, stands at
8760.38 ft³
